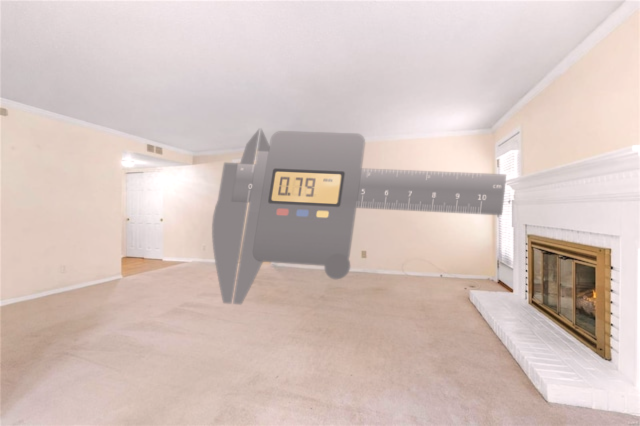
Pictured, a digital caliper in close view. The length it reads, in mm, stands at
0.79 mm
